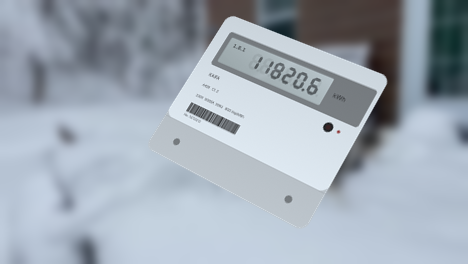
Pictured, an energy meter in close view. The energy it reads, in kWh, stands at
11820.6 kWh
